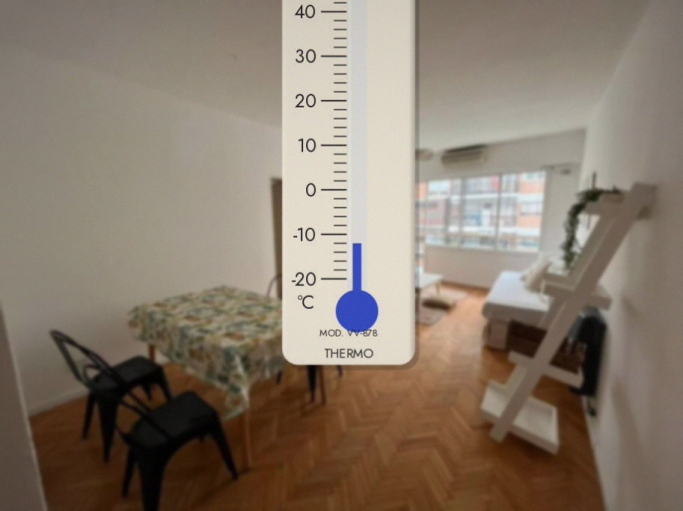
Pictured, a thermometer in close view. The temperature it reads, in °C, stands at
-12 °C
